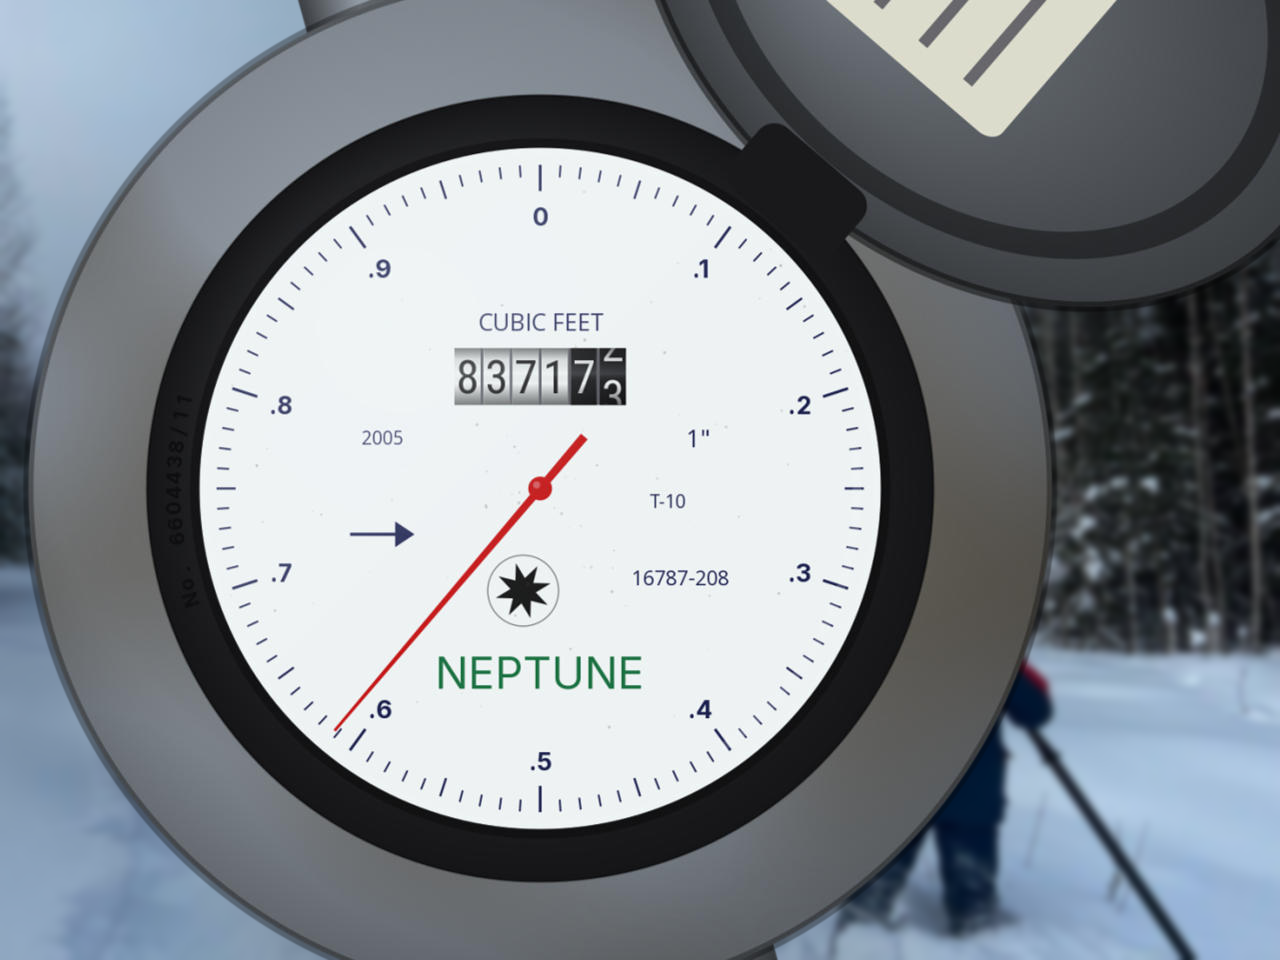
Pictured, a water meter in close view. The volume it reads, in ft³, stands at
837172.61 ft³
